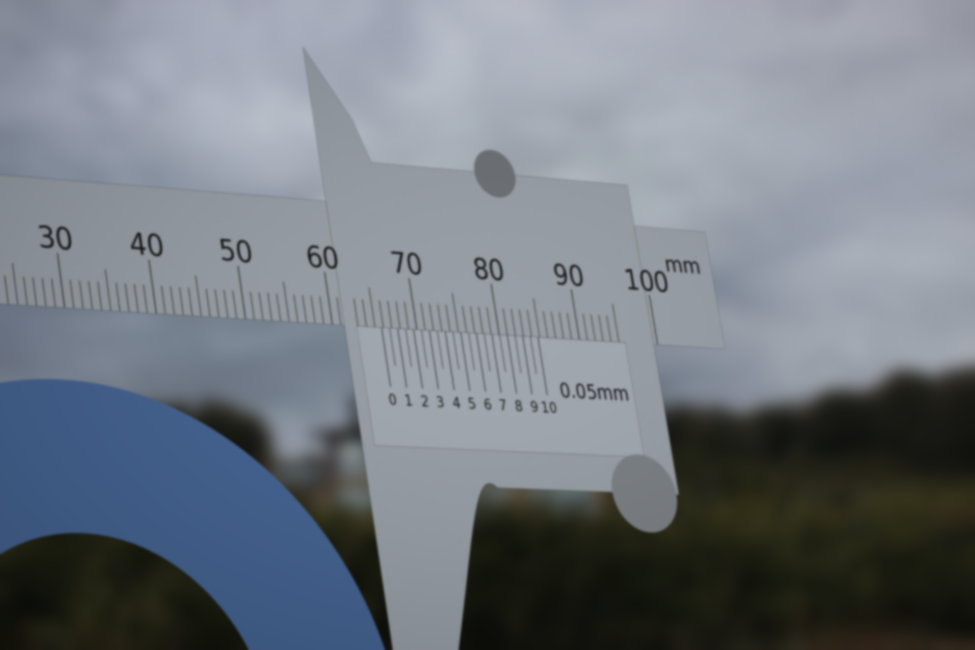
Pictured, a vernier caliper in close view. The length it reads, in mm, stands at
65.8 mm
